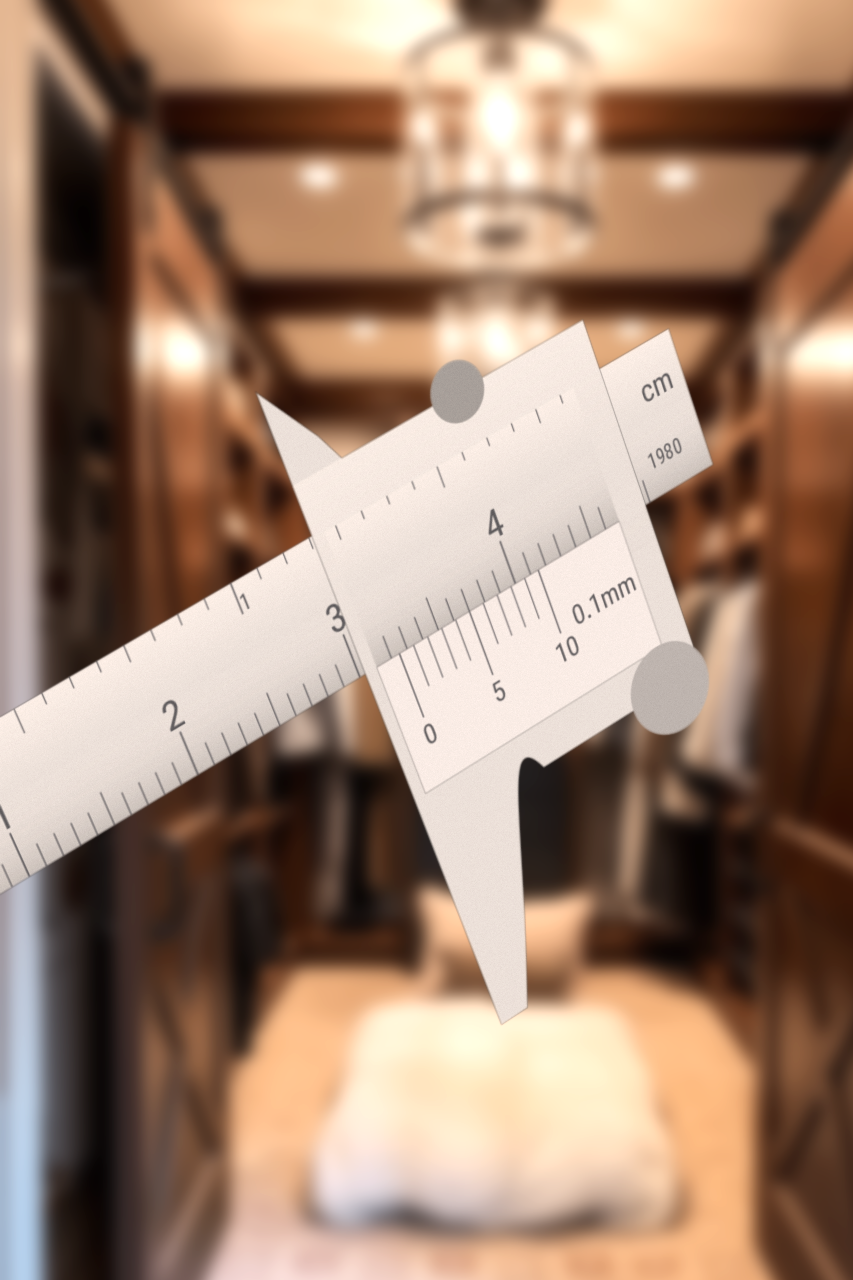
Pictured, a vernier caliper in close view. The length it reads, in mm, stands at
32.5 mm
